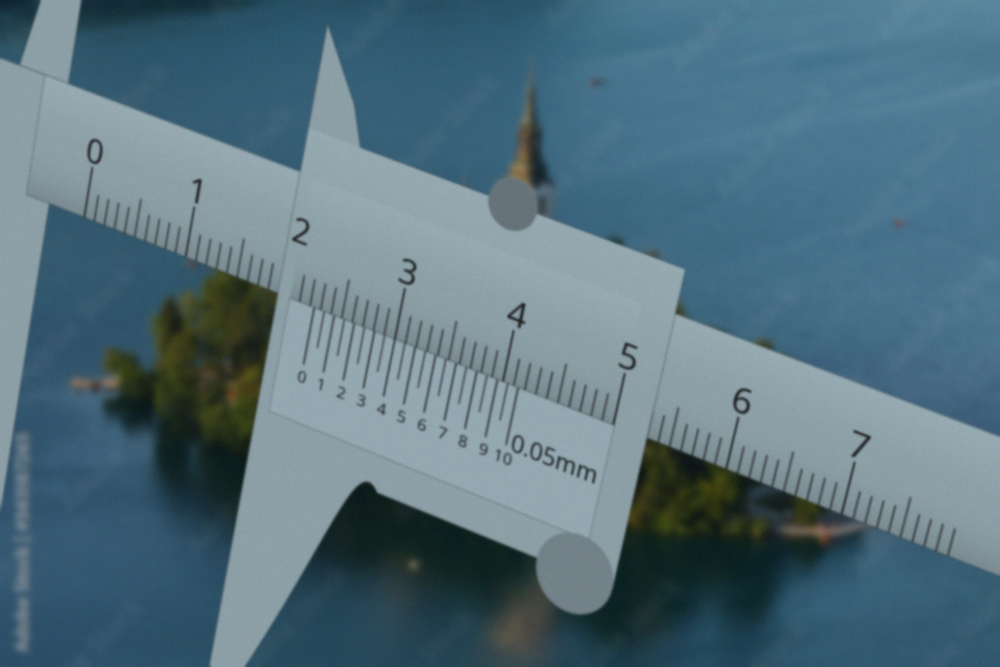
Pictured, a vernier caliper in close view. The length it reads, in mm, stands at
22.4 mm
